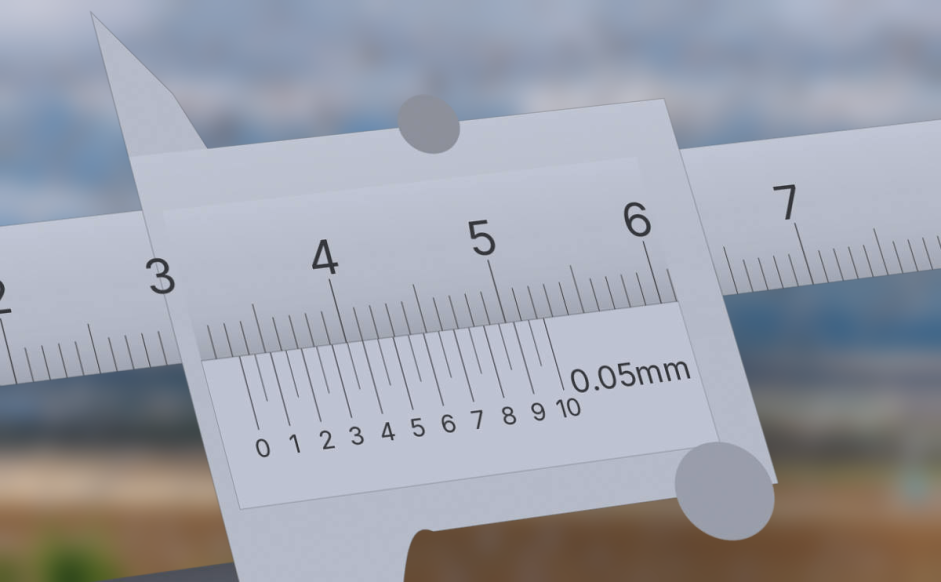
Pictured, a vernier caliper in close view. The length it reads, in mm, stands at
33.4 mm
